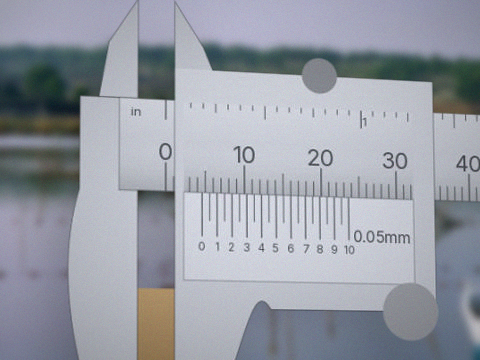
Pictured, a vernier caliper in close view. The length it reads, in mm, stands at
4.6 mm
